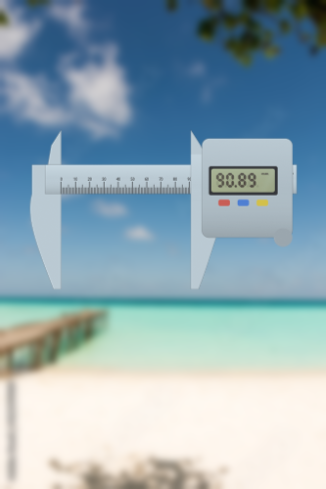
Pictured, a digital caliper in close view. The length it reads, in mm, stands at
90.89 mm
